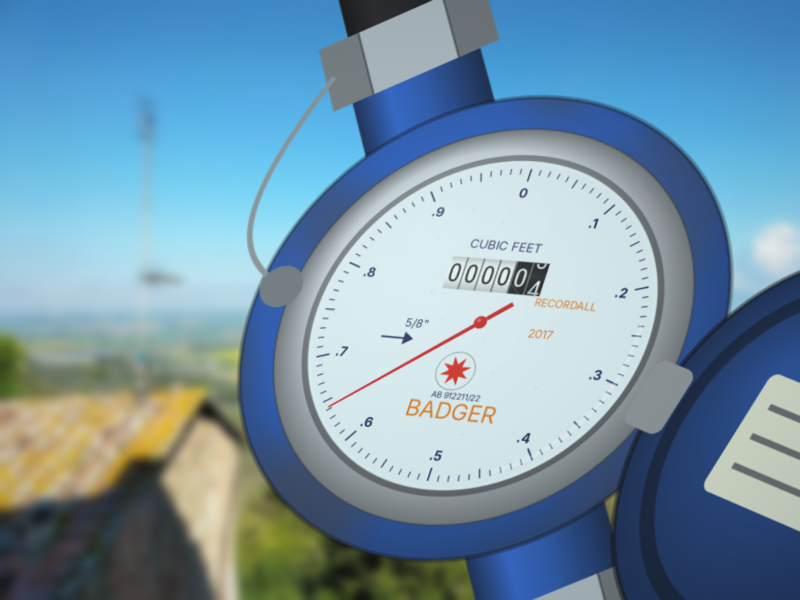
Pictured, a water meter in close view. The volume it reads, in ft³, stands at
3.64 ft³
